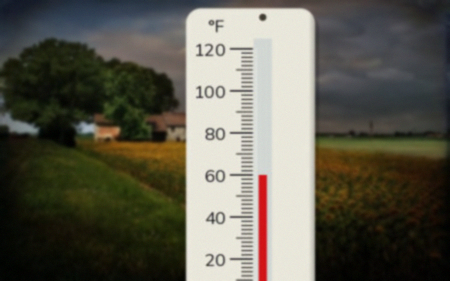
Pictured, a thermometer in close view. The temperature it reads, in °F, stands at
60 °F
